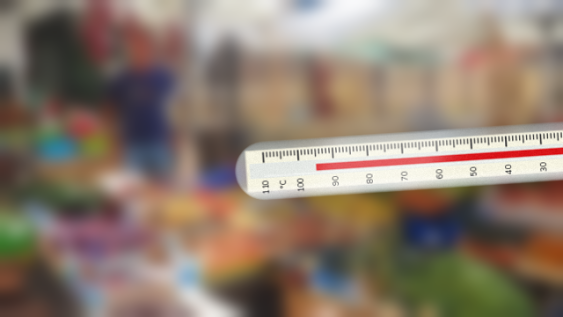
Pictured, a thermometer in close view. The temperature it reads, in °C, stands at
95 °C
